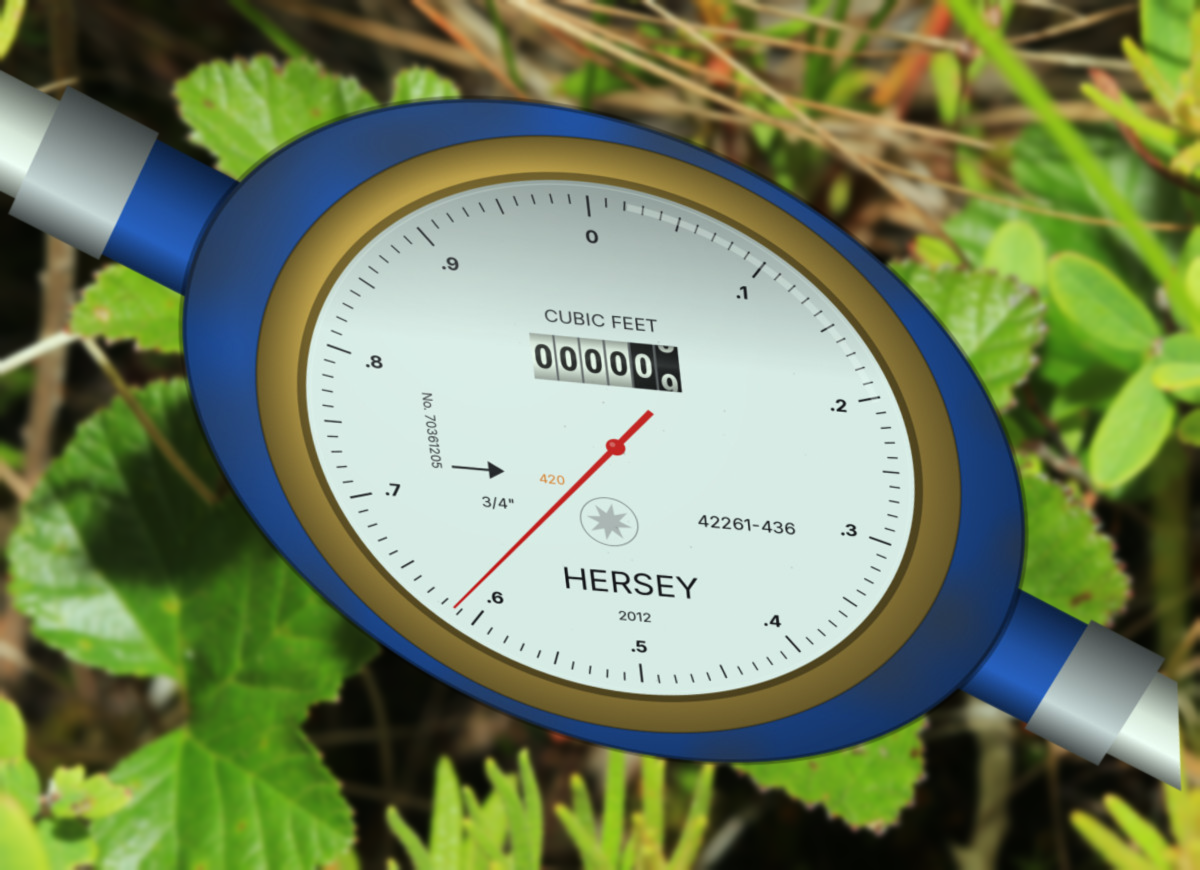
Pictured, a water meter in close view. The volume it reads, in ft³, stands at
8.61 ft³
